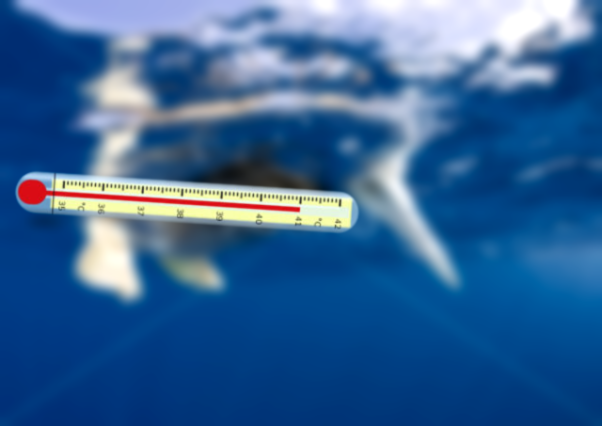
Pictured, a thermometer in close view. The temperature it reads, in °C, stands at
41 °C
